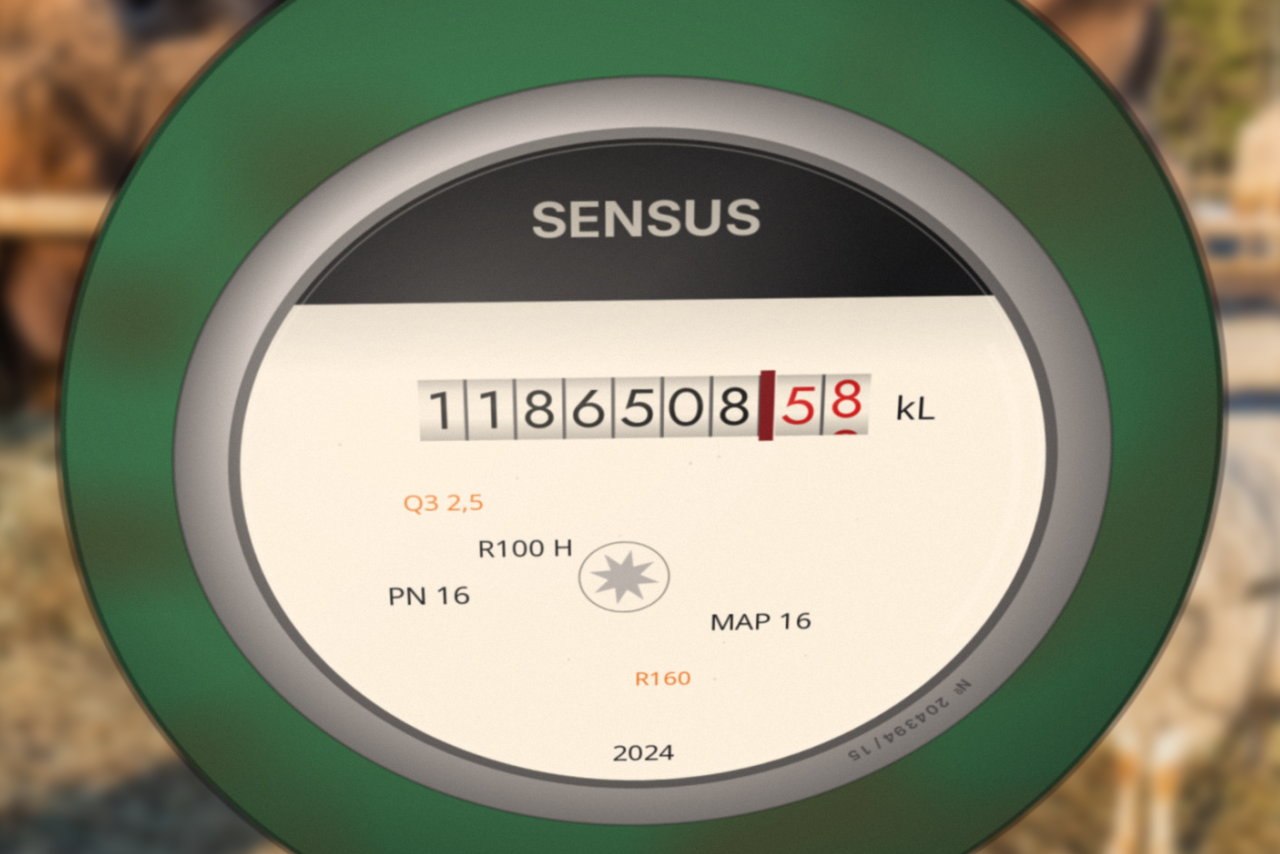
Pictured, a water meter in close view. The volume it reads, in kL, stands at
1186508.58 kL
